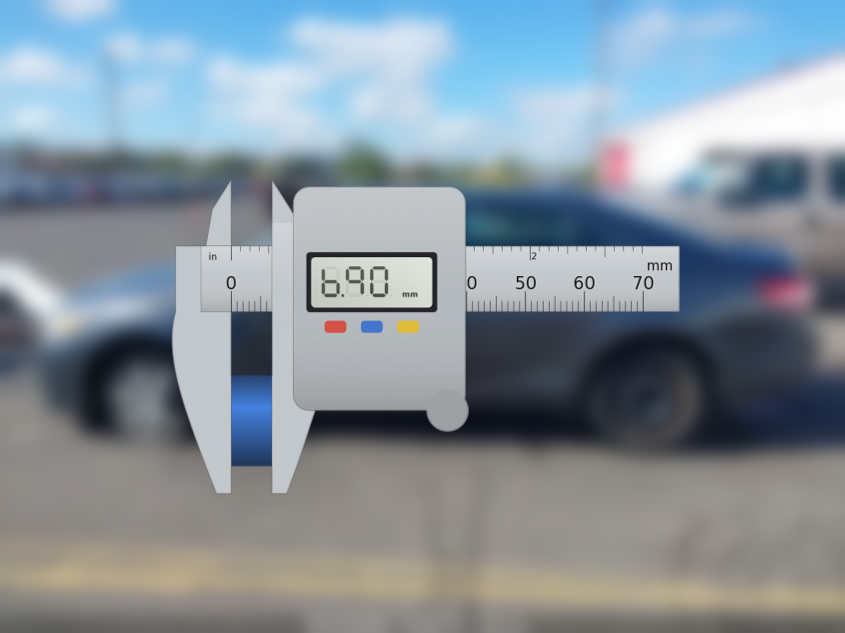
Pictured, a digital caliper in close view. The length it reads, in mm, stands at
6.90 mm
